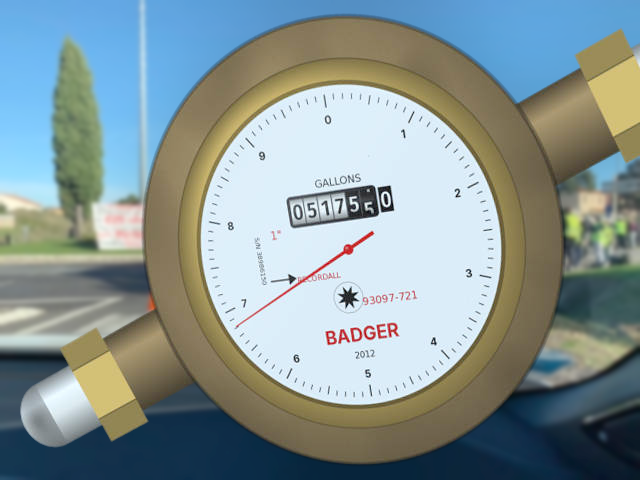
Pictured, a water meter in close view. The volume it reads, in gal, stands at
517546.8 gal
